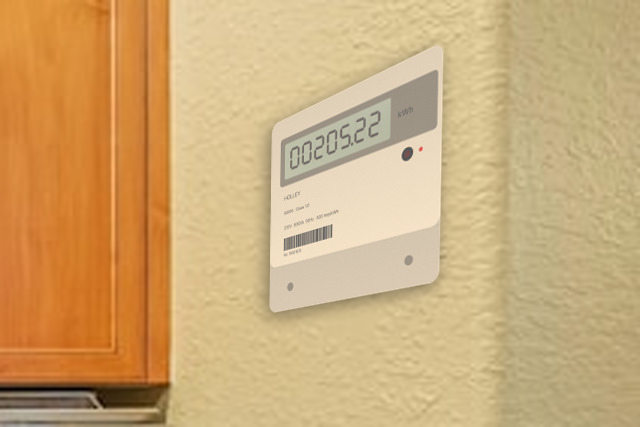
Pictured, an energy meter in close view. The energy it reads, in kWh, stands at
205.22 kWh
